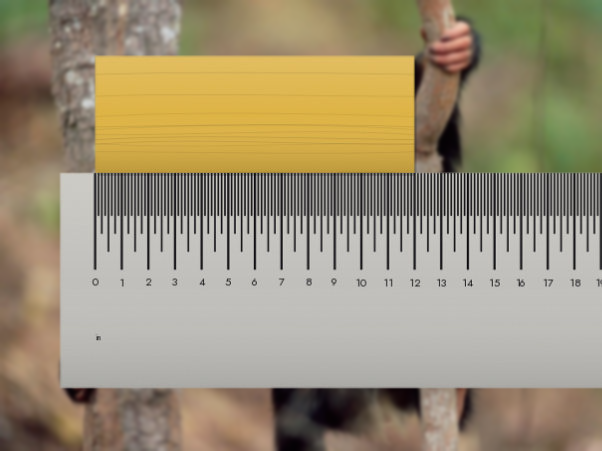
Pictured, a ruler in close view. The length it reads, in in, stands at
12 in
